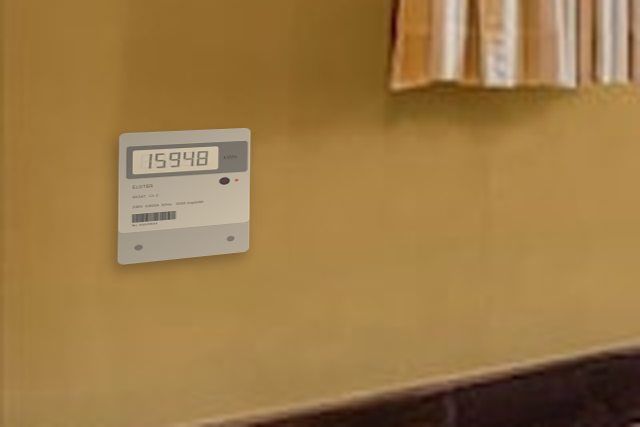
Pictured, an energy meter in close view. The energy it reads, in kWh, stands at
15948 kWh
